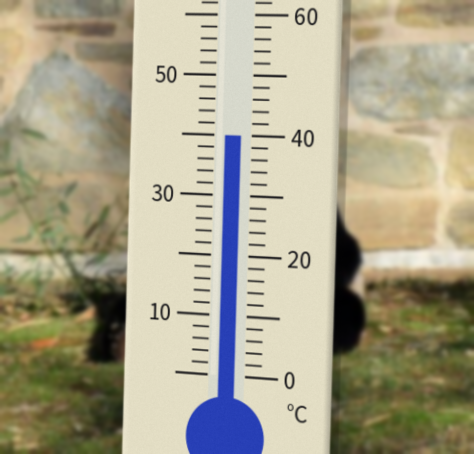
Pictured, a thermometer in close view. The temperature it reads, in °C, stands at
40 °C
